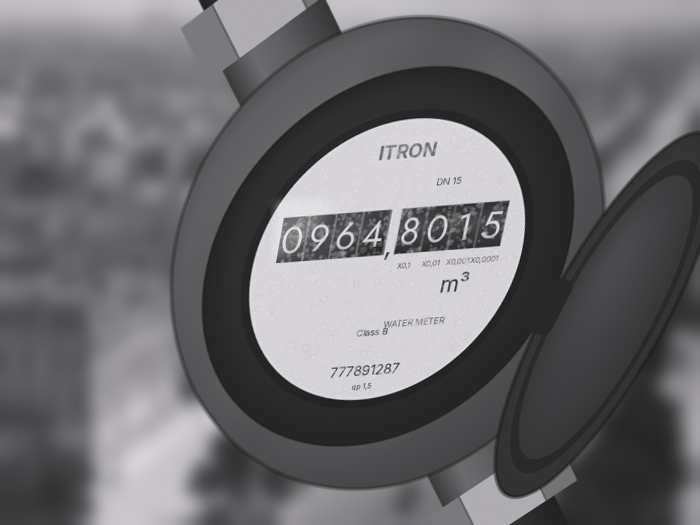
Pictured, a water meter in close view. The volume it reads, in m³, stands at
964.8015 m³
